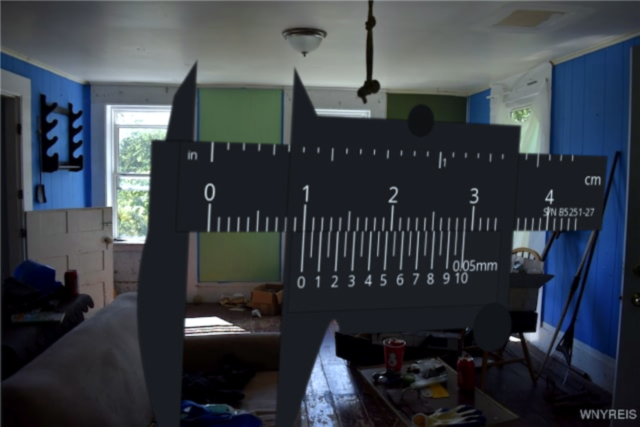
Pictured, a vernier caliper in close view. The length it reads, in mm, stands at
10.0 mm
